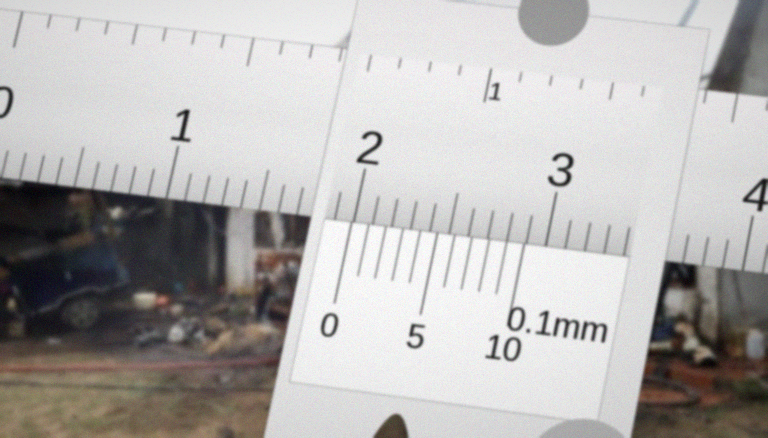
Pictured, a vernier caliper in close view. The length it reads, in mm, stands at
19.9 mm
